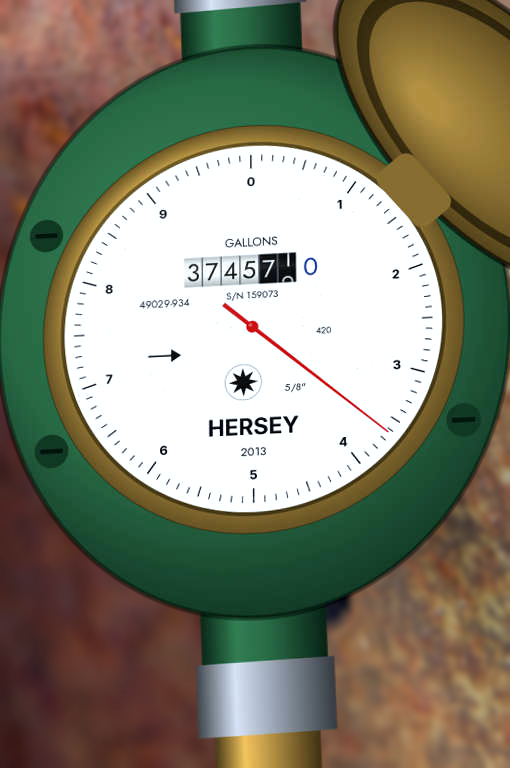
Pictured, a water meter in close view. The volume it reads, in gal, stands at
3745713.6 gal
